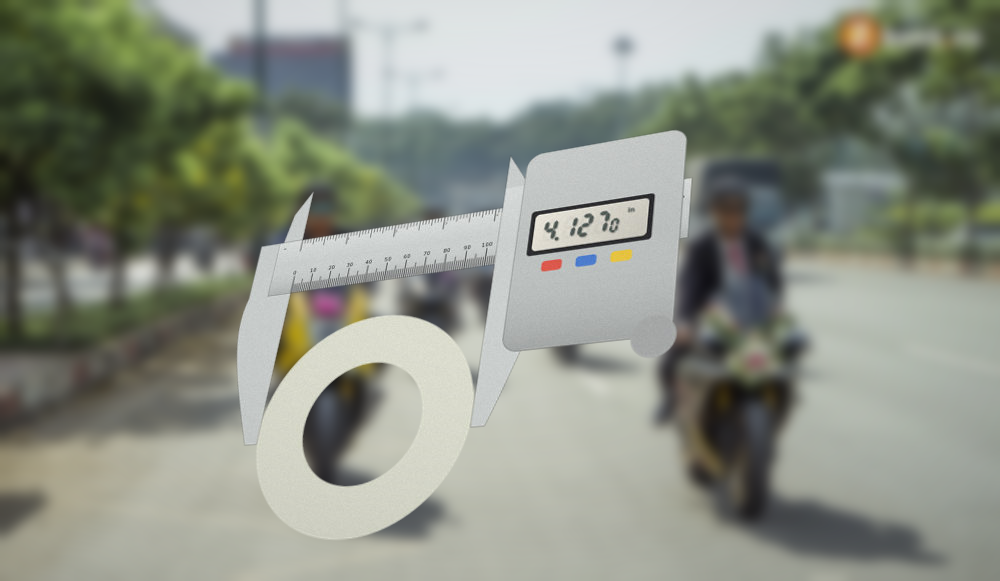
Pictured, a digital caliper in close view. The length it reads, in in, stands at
4.1270 in
